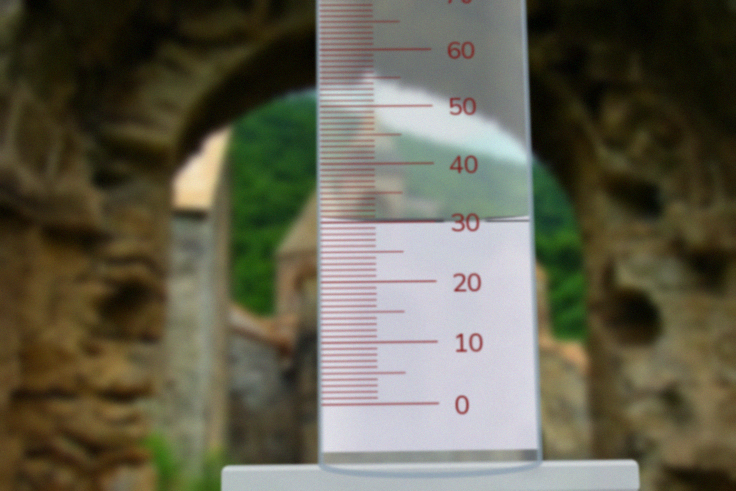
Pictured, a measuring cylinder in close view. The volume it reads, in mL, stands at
30 mL
